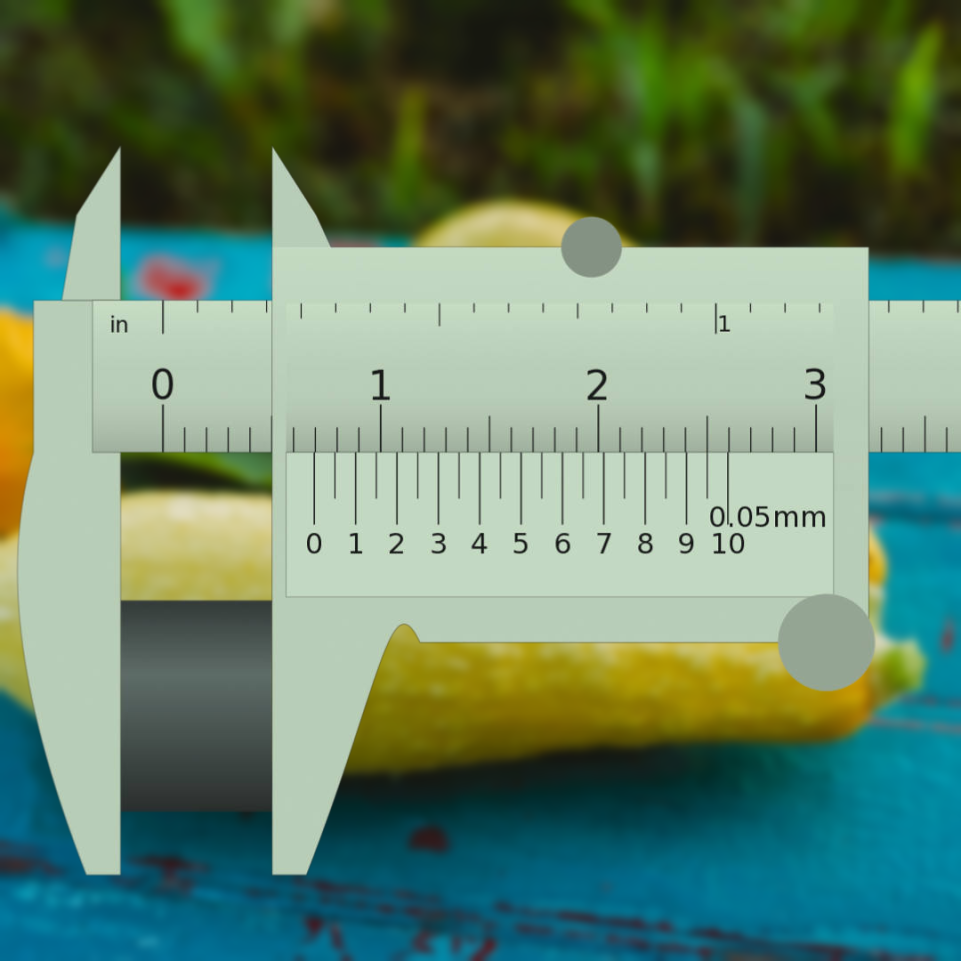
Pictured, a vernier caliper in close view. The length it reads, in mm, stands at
6.95 mm
